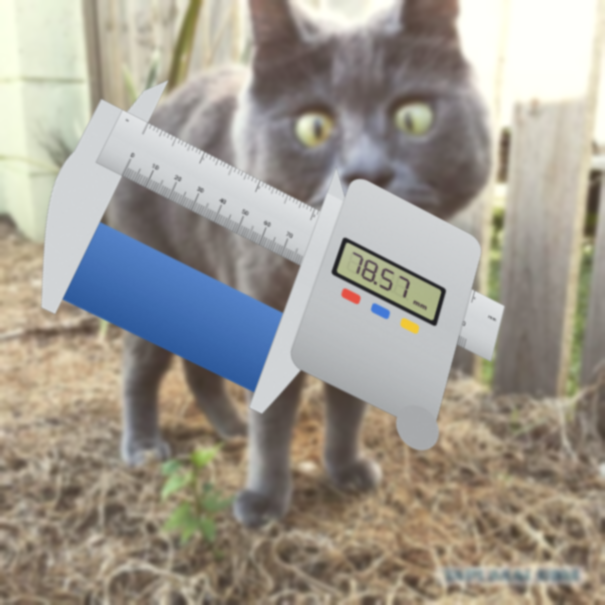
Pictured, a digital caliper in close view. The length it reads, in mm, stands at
78.57 mm
